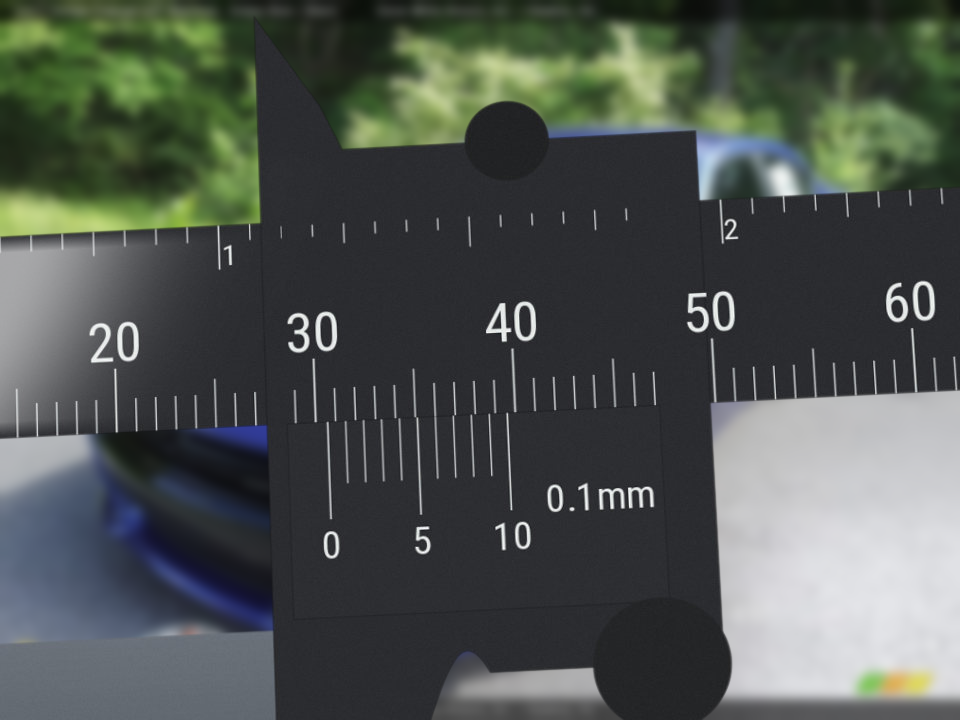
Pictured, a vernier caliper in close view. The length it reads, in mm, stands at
30.6 mm
